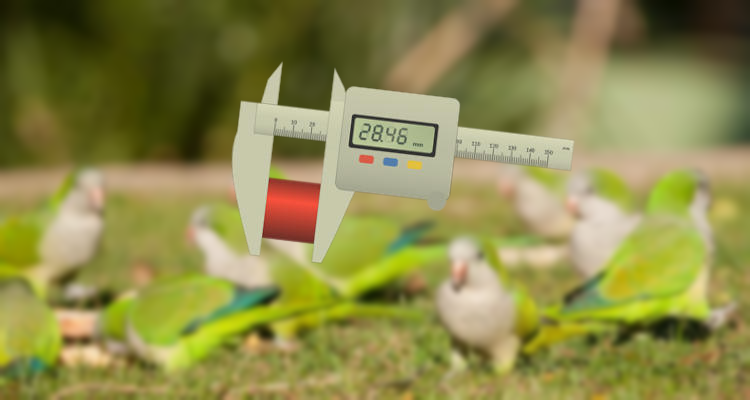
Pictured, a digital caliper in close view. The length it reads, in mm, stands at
28.46 mm
